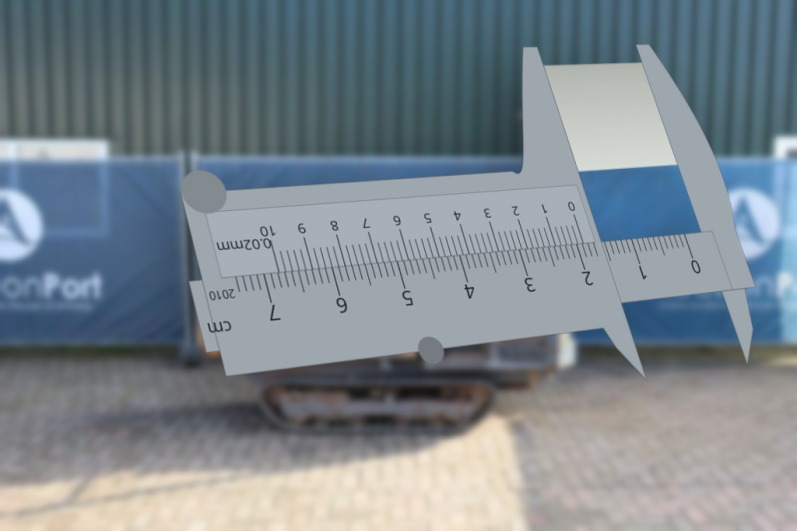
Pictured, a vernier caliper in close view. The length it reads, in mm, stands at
18.8 mm
